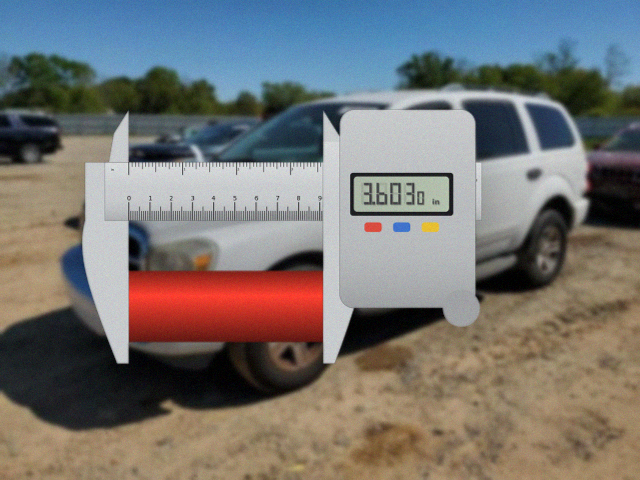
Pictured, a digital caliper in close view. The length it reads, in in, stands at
3.6030 in
